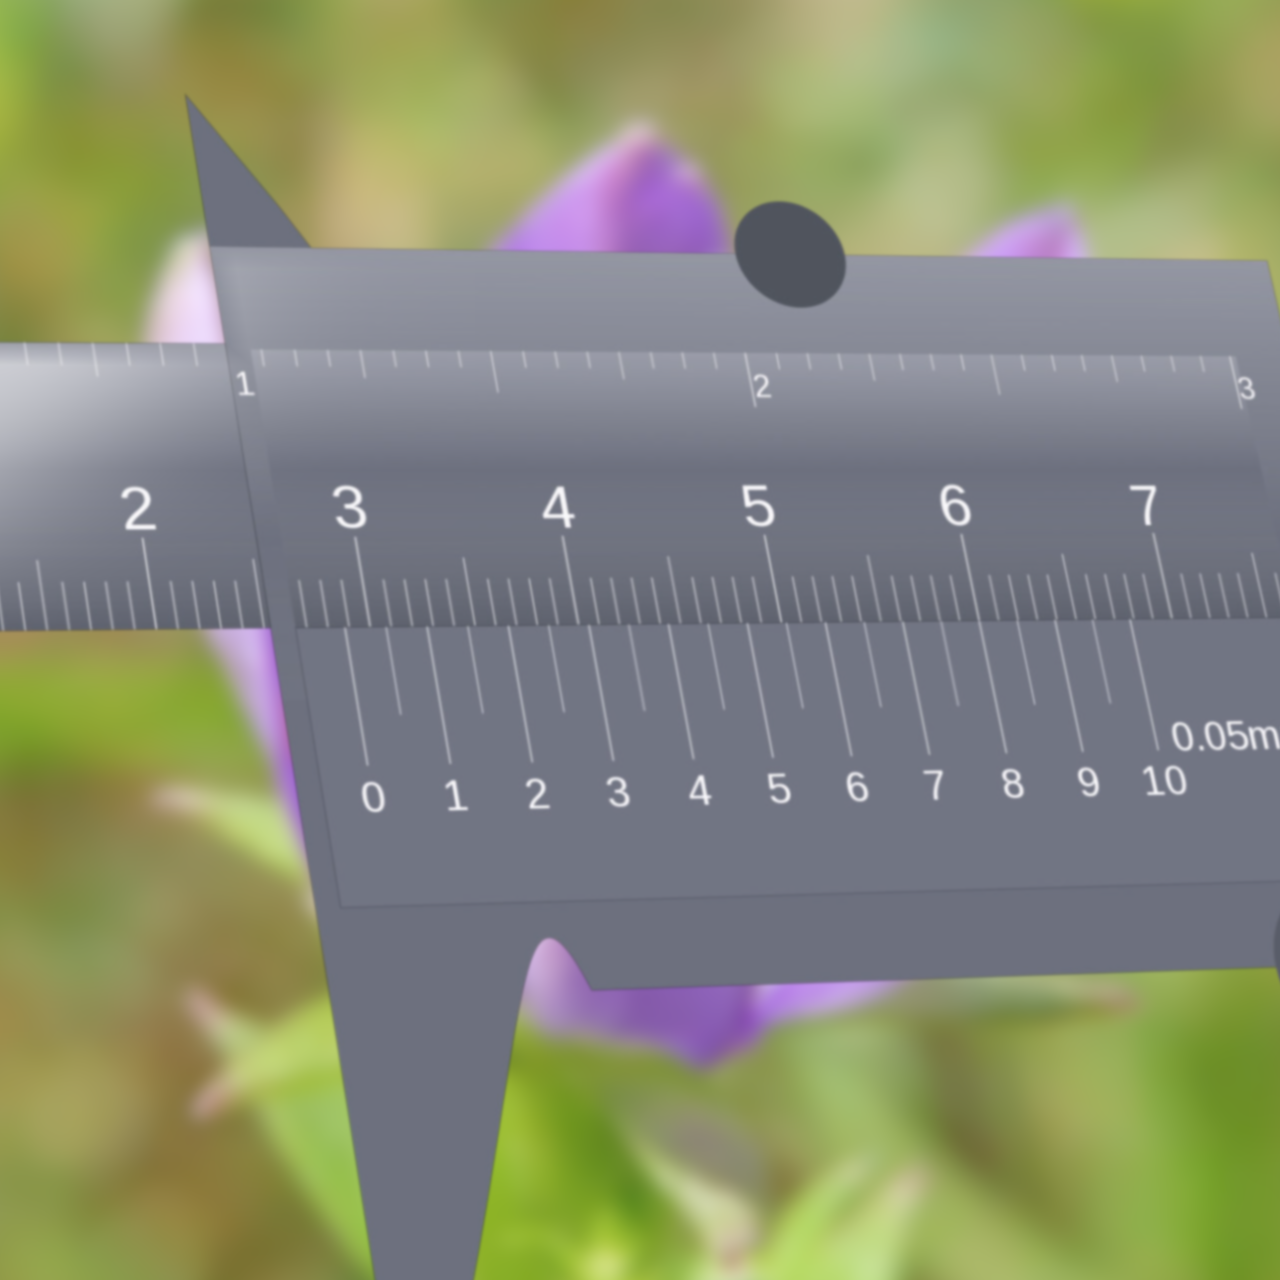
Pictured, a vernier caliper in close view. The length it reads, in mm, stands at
28.8 mm
